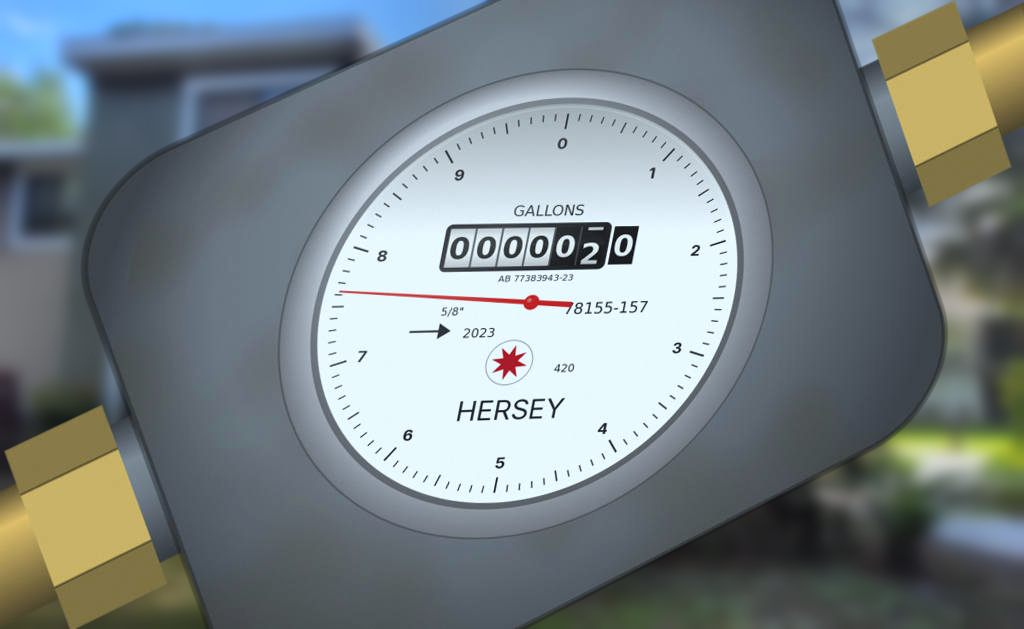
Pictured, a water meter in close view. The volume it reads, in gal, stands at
17.6 gal
